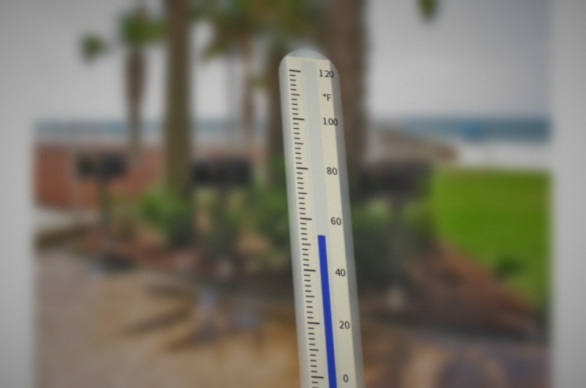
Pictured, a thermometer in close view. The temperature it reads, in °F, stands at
54 °F
